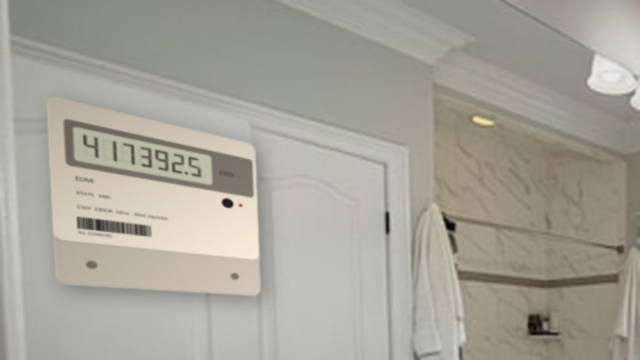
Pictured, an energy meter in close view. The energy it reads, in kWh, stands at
417392.5 kWh
